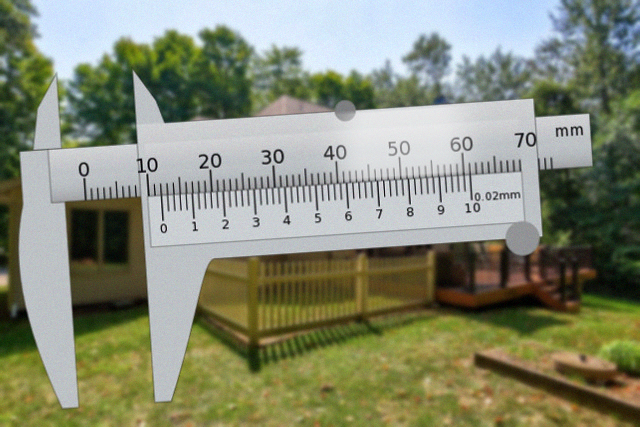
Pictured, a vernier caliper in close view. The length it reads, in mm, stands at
12.0 mm
